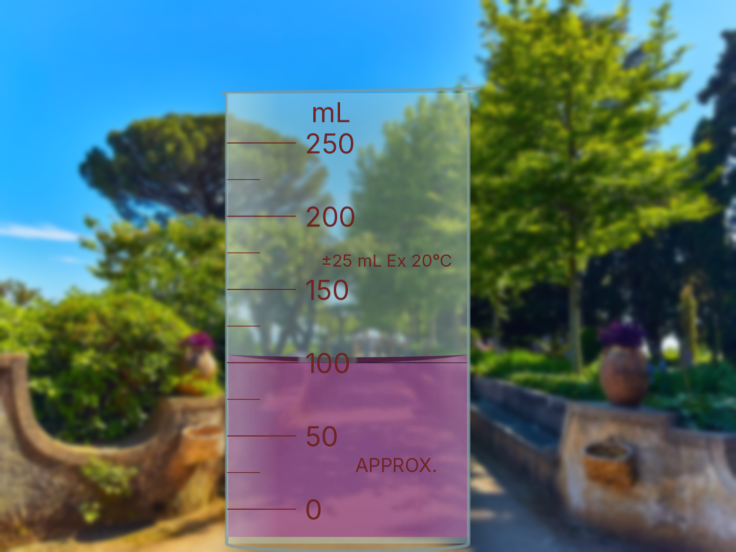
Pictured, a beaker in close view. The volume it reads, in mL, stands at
100 mL
